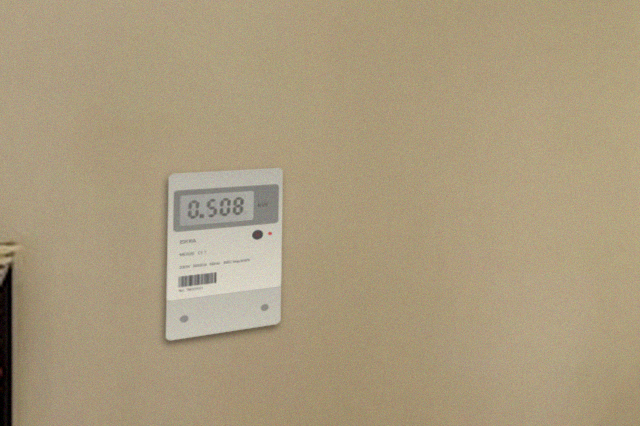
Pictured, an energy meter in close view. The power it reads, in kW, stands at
0.508 kW
